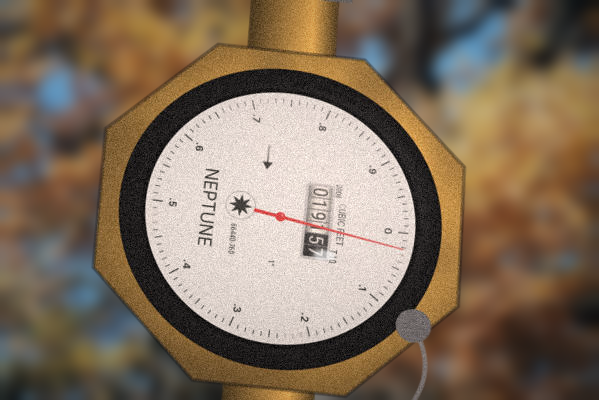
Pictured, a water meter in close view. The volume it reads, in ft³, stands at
19157.02 ft³
